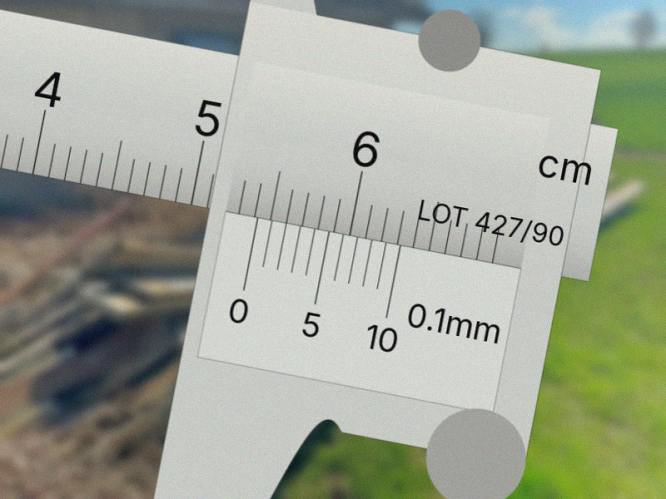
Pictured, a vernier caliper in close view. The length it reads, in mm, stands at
54.2 mm
